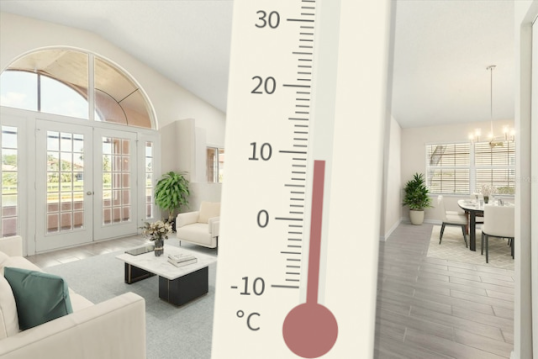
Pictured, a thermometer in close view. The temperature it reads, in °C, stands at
9 °C
